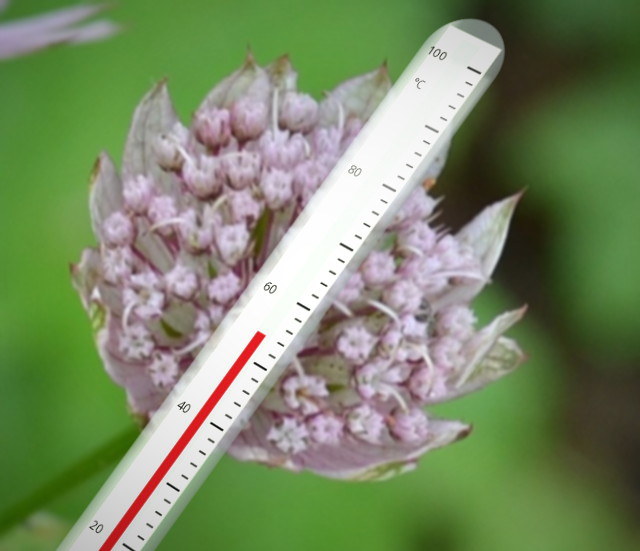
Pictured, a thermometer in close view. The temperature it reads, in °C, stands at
54 °C
